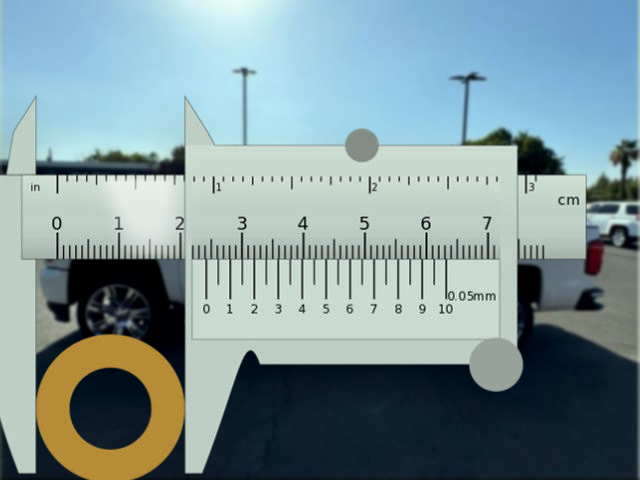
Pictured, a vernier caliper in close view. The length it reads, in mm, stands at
24.2 mm
